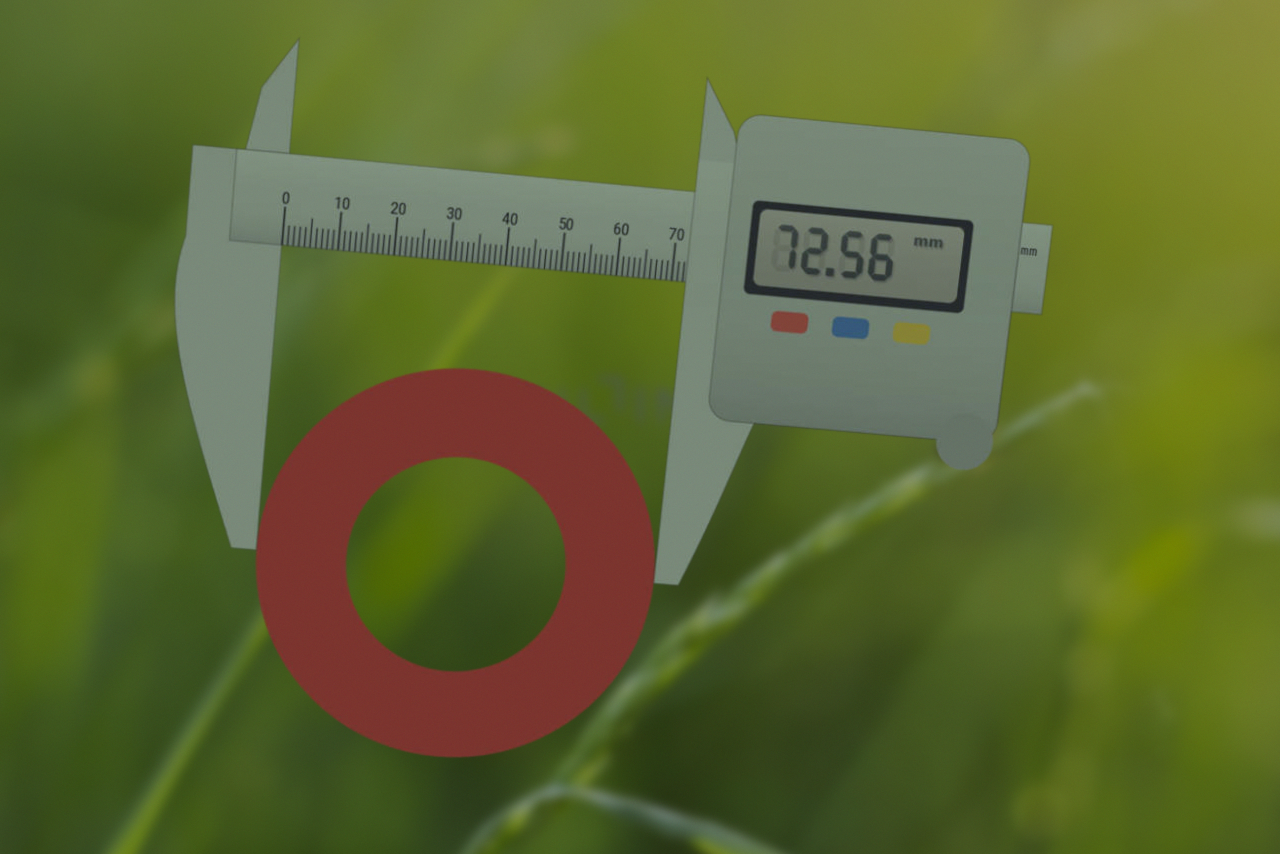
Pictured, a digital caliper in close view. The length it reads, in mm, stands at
72.56 mm
